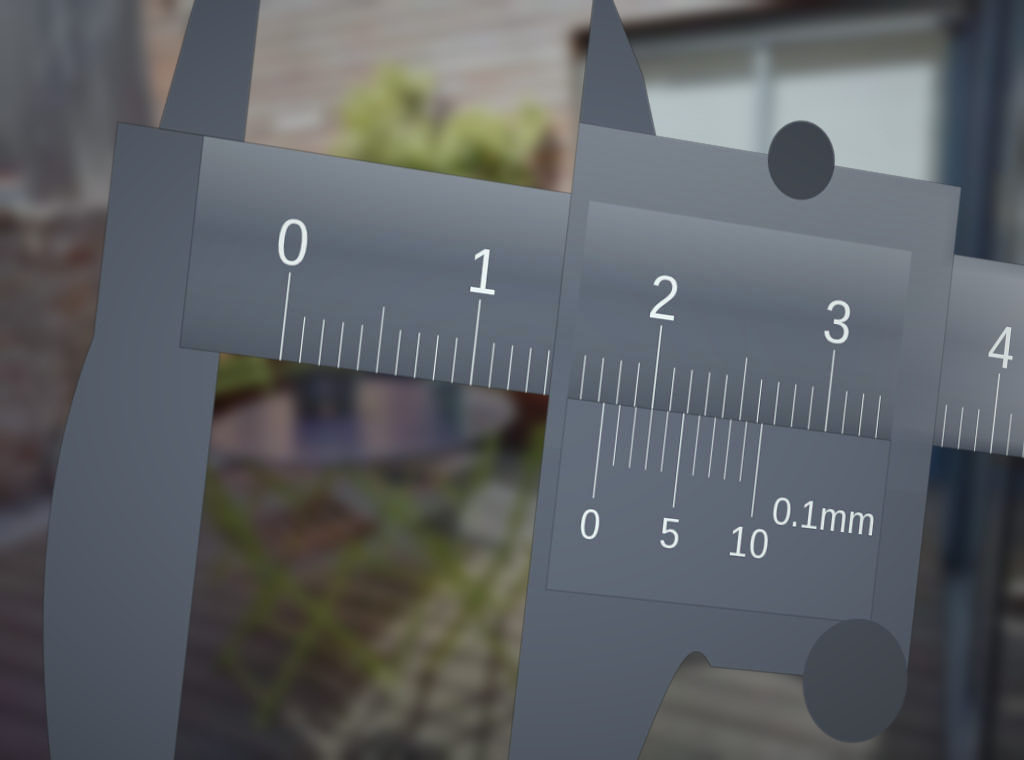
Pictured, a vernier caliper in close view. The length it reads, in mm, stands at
17.3 mm
